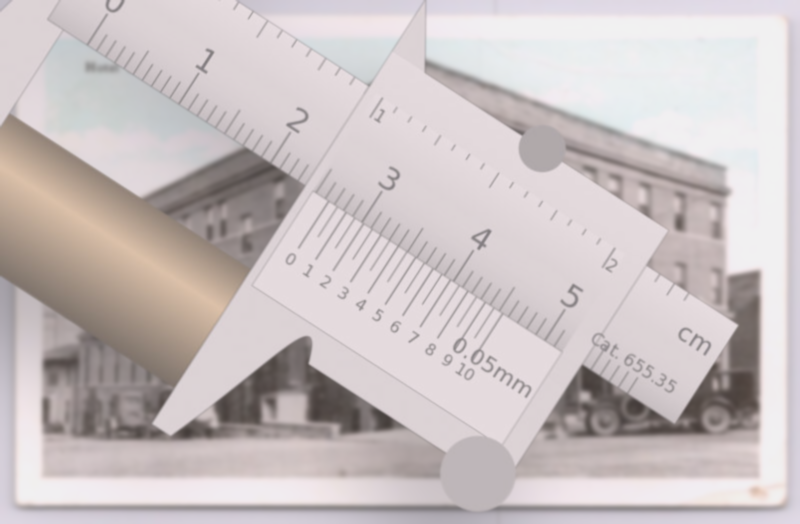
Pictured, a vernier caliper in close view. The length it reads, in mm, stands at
26.4 mm
